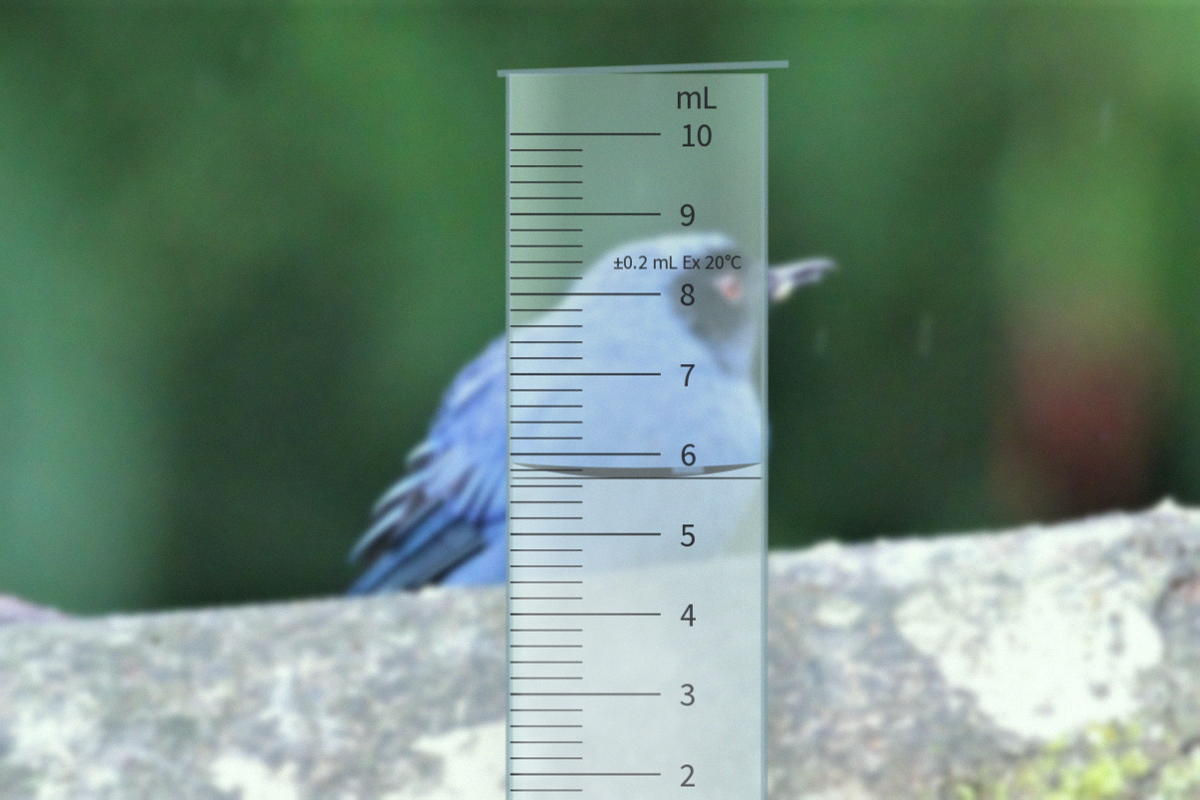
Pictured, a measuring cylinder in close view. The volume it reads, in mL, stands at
5.7 mL
